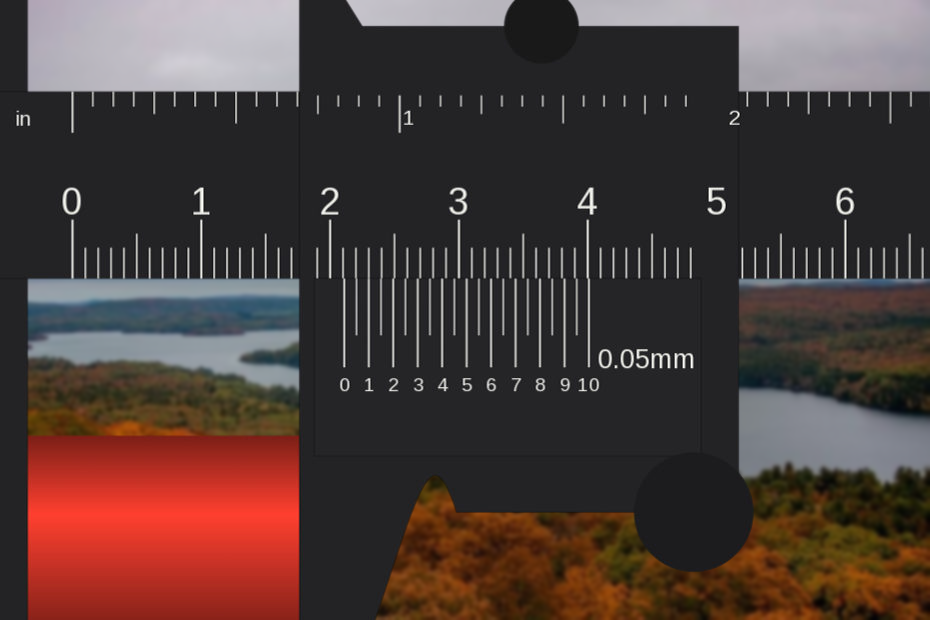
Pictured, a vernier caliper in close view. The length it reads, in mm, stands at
21.1 mm
